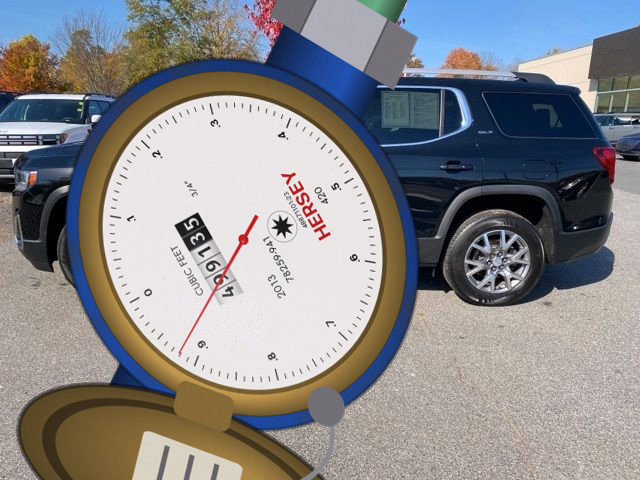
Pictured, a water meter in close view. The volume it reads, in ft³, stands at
499134.92 ft³
